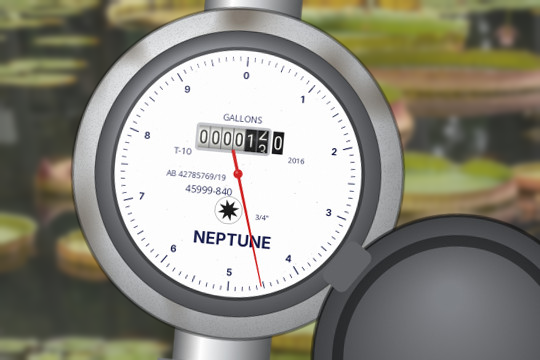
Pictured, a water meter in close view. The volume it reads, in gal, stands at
124.5 gal
